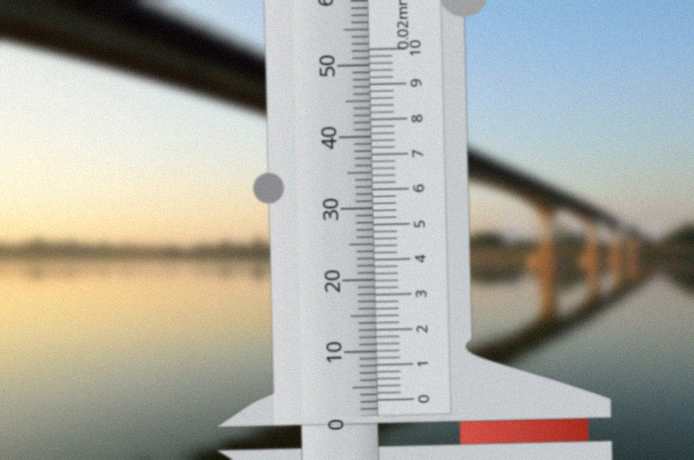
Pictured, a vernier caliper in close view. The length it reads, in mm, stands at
3.2 mm
